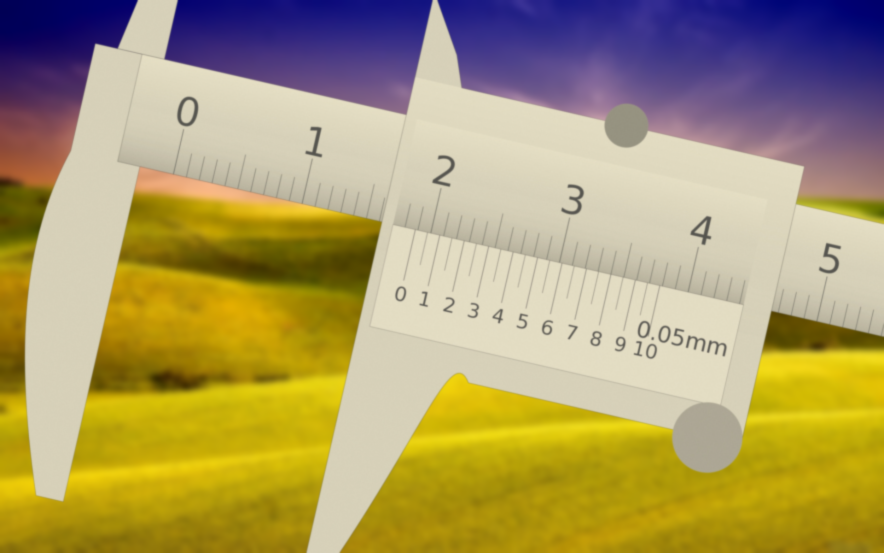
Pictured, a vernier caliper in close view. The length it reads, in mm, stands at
18.8 mm
